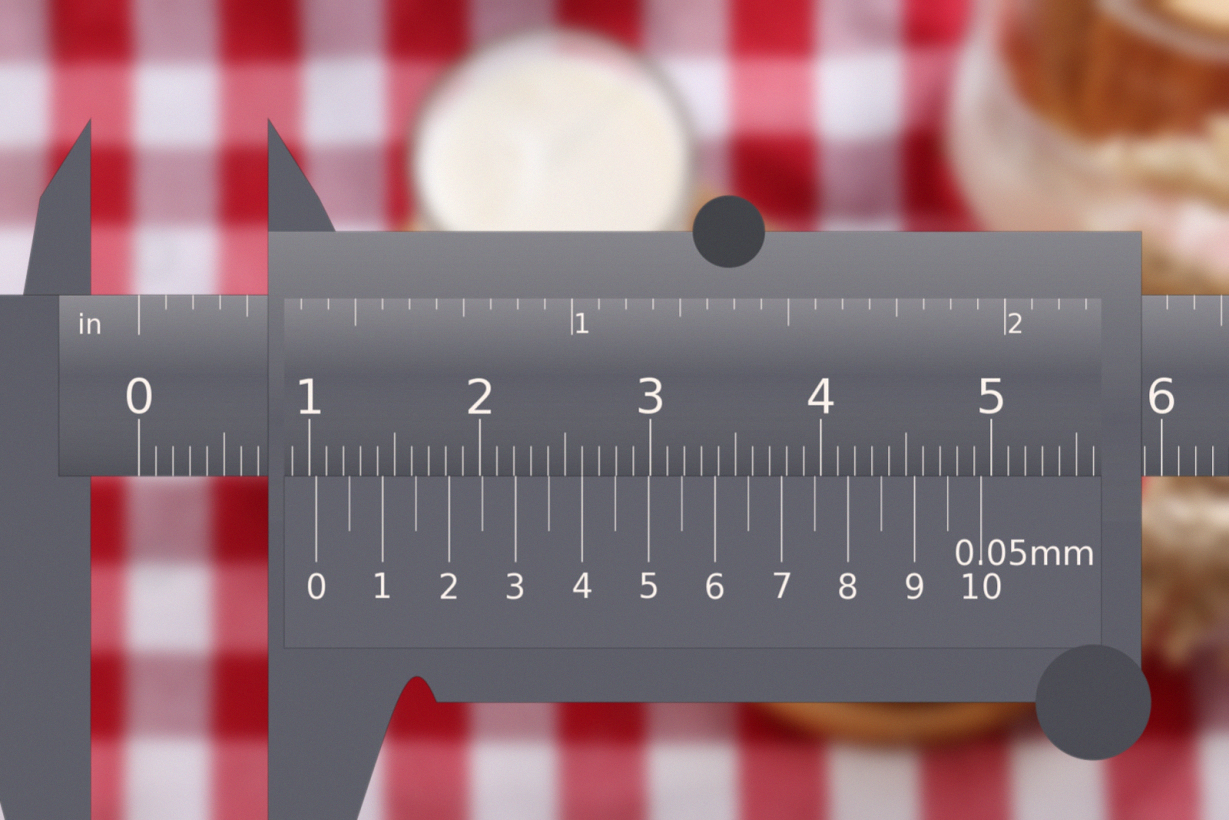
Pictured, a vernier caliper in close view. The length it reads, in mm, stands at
10.4 mm
